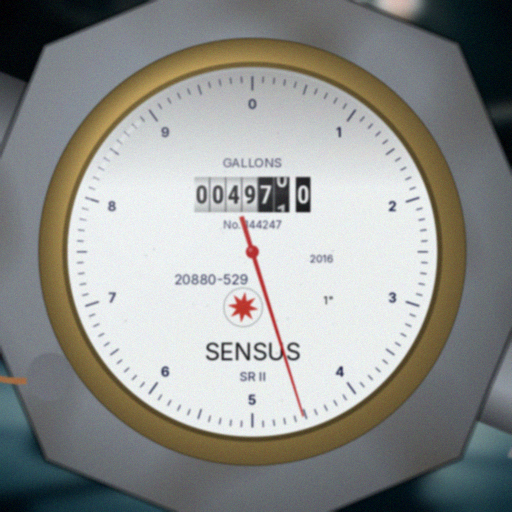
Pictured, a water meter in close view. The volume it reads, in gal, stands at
49704.5 gal
